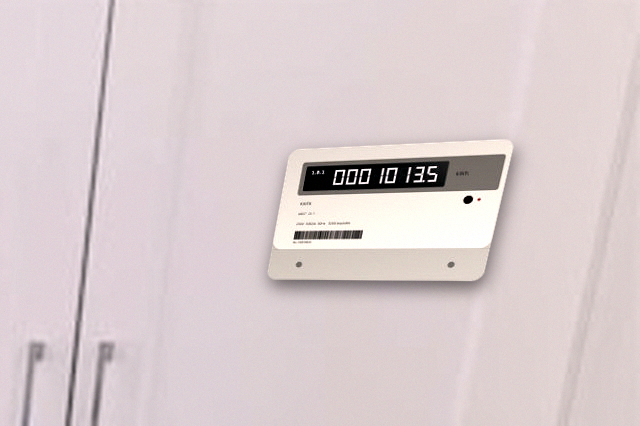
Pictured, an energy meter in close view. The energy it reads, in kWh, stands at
1013.5 kWh
